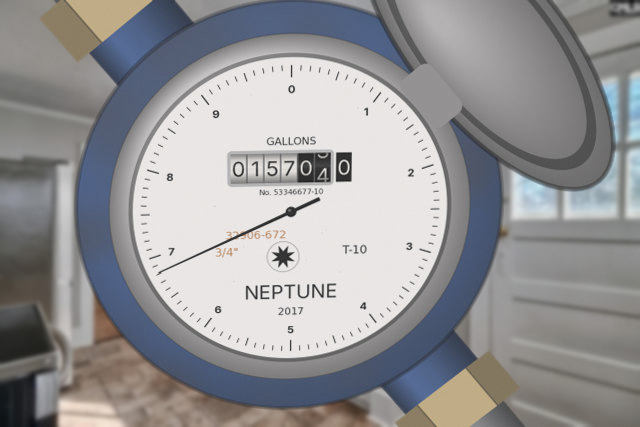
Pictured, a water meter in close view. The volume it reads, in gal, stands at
157036.8 gal
